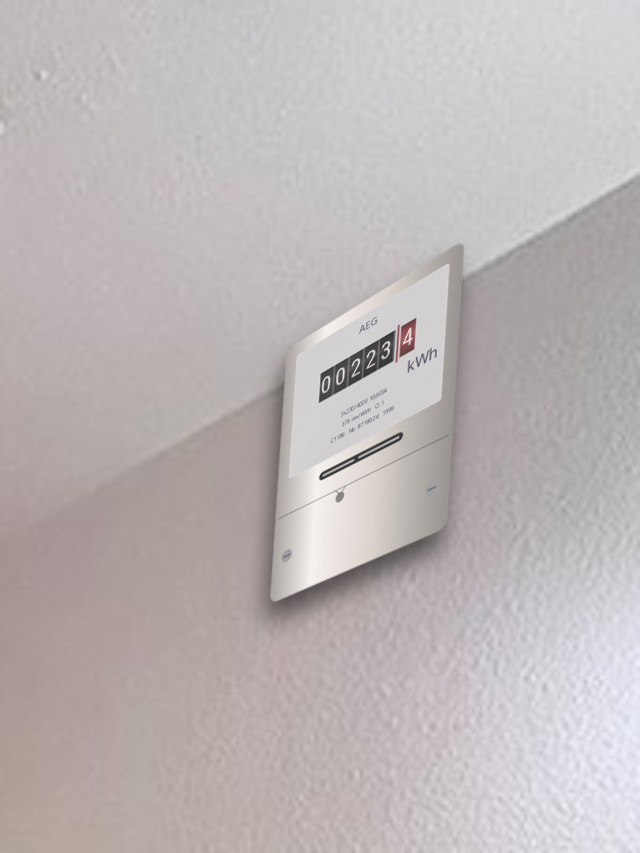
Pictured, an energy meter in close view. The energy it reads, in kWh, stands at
223.4 kWh
